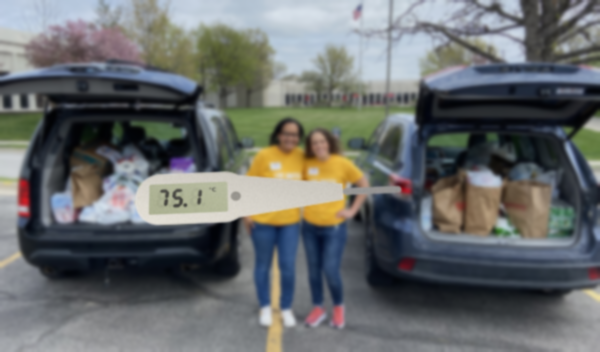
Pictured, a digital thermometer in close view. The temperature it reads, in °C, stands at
75.1 °C
